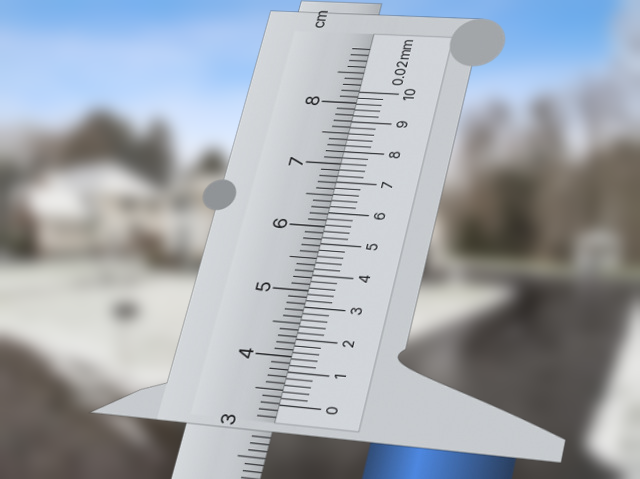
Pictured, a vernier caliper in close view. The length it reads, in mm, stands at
32.8 mm
